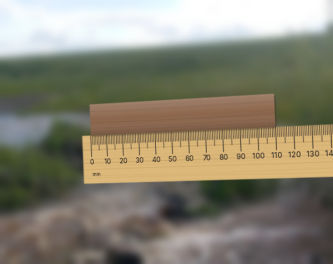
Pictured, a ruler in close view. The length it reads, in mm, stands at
110 mm
